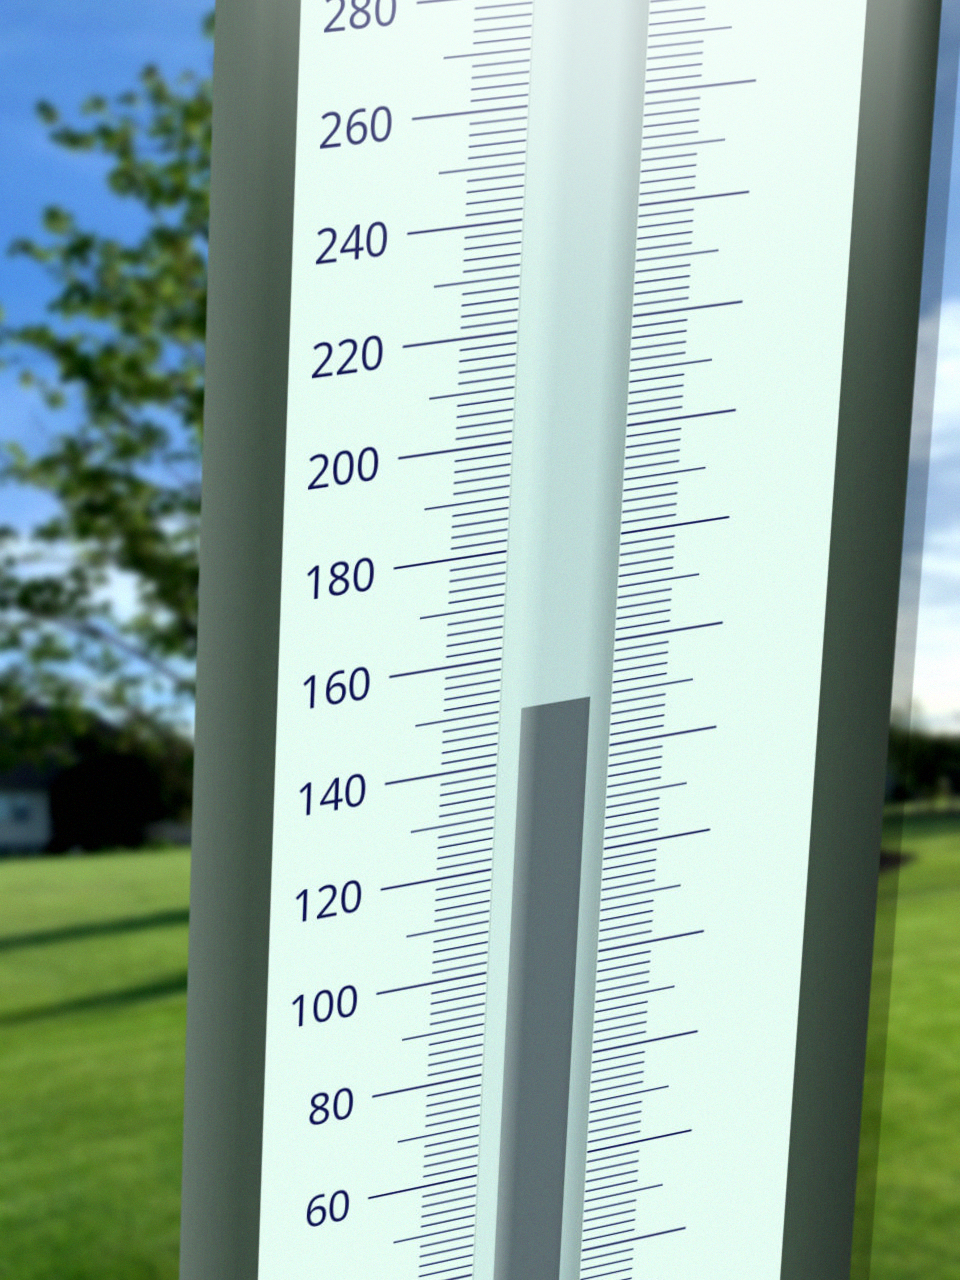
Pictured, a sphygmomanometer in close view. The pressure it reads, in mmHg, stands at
150 mmHg
